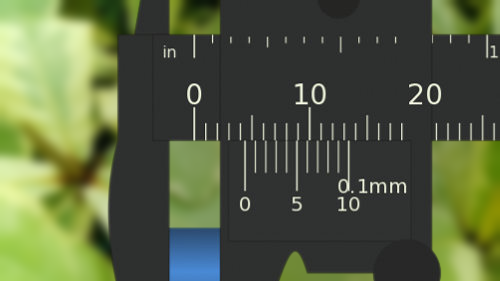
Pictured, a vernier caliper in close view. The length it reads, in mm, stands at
4.4 mm
